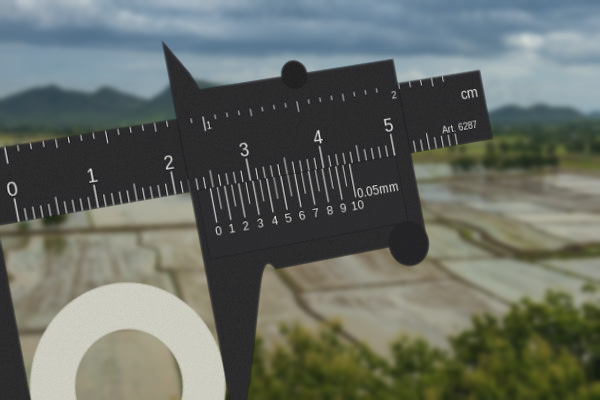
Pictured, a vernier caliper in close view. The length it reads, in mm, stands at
24.6 mm
